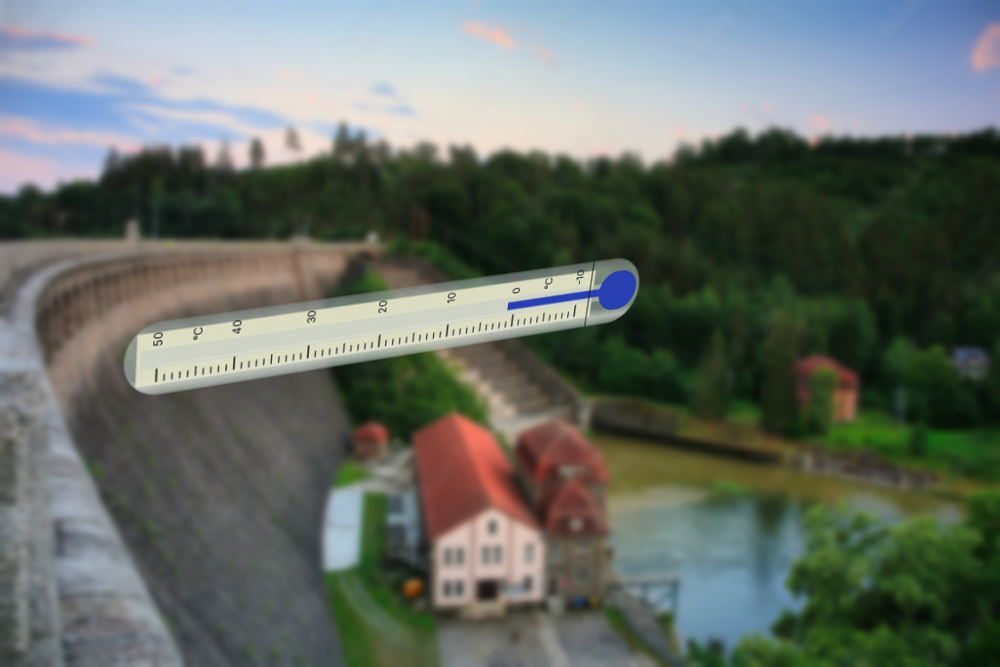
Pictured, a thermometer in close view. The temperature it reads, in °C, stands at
1 °C
